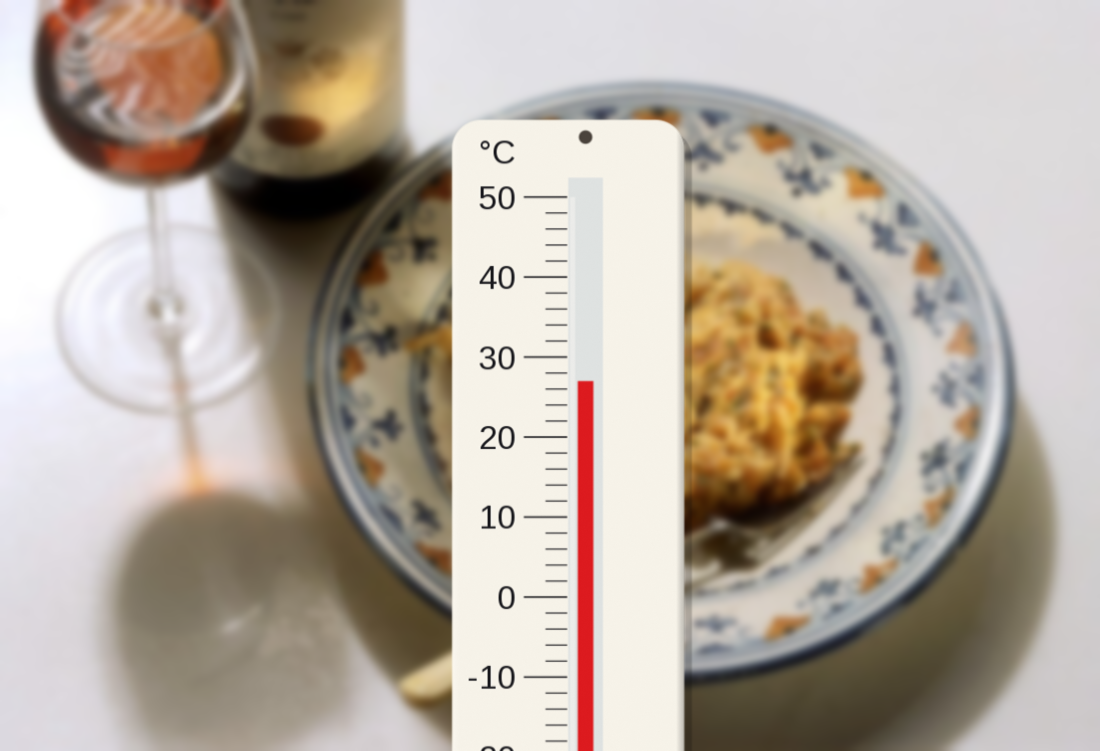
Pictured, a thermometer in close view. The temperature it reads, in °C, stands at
27 °C
